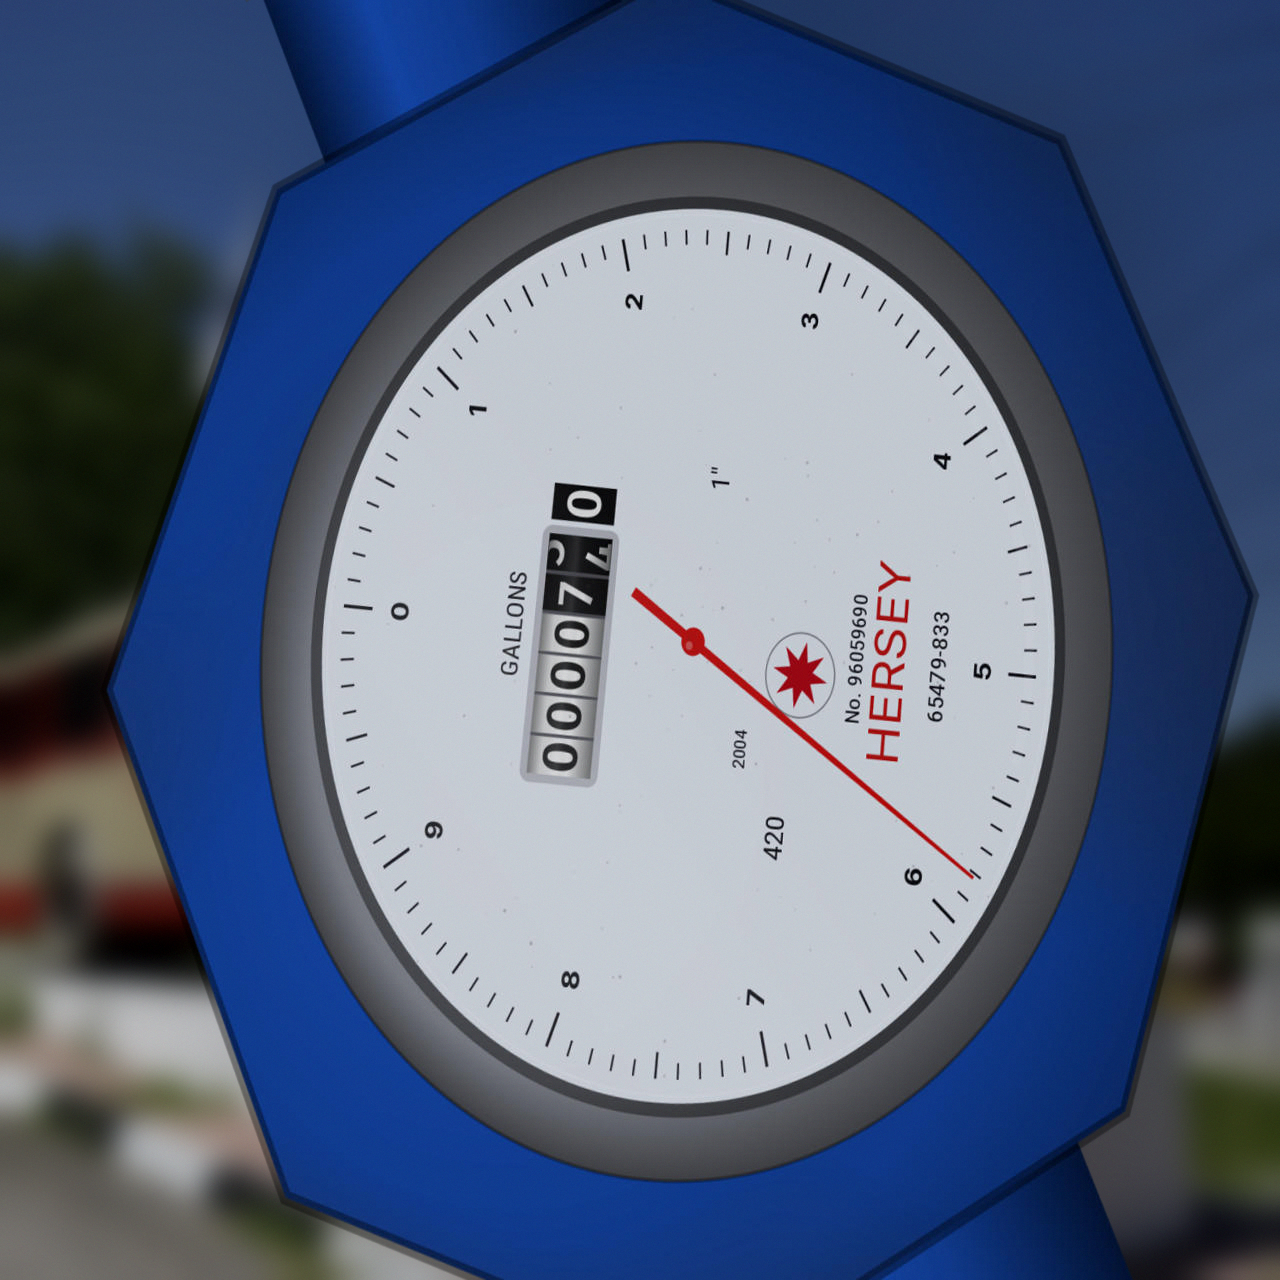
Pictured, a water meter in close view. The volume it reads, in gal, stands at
735.8 gal
